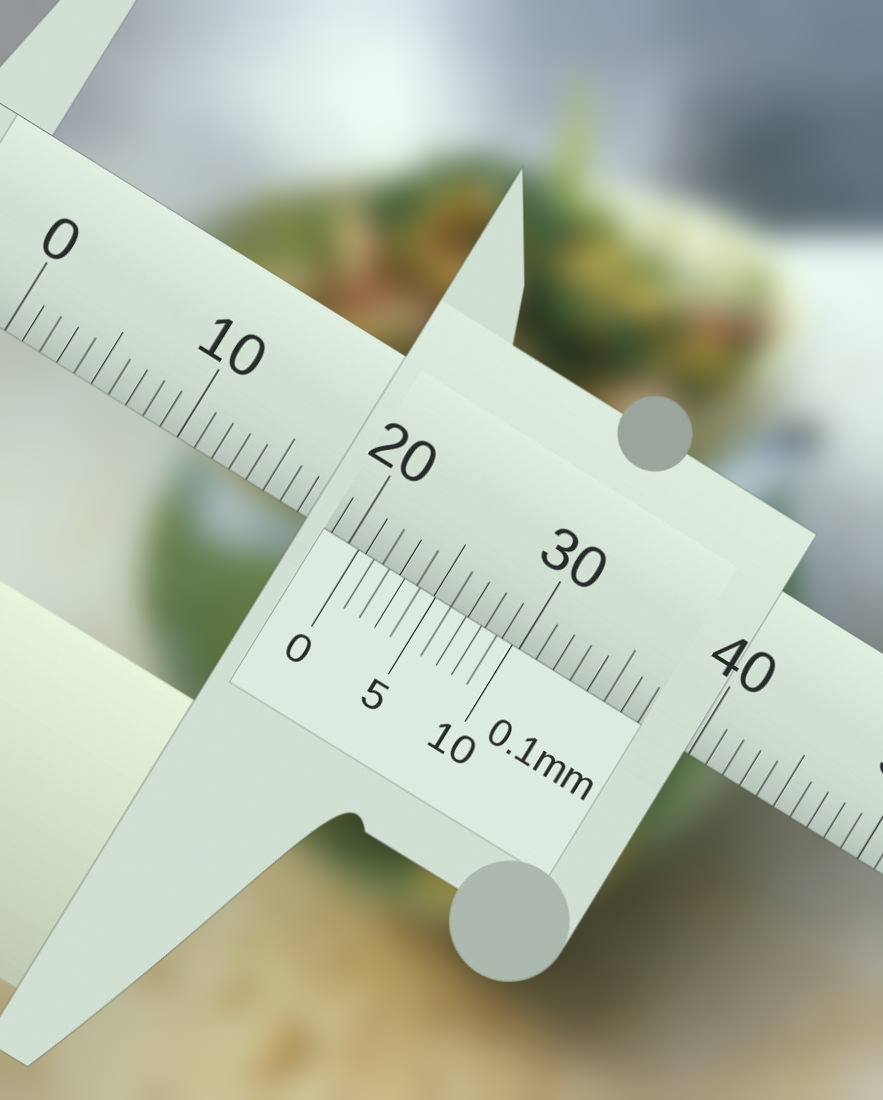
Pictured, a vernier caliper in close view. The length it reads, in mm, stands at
20.6 mm
